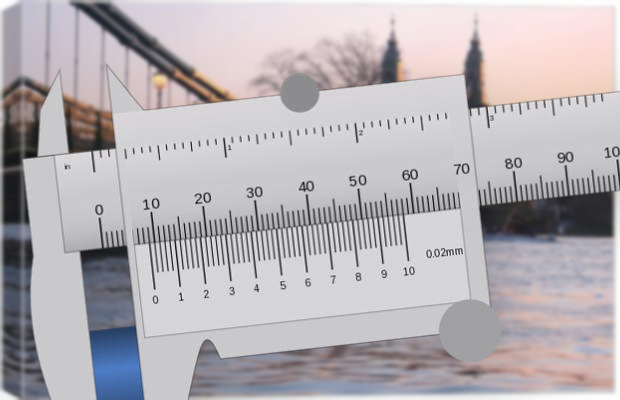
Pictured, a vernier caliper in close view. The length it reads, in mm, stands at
9.0 mm
